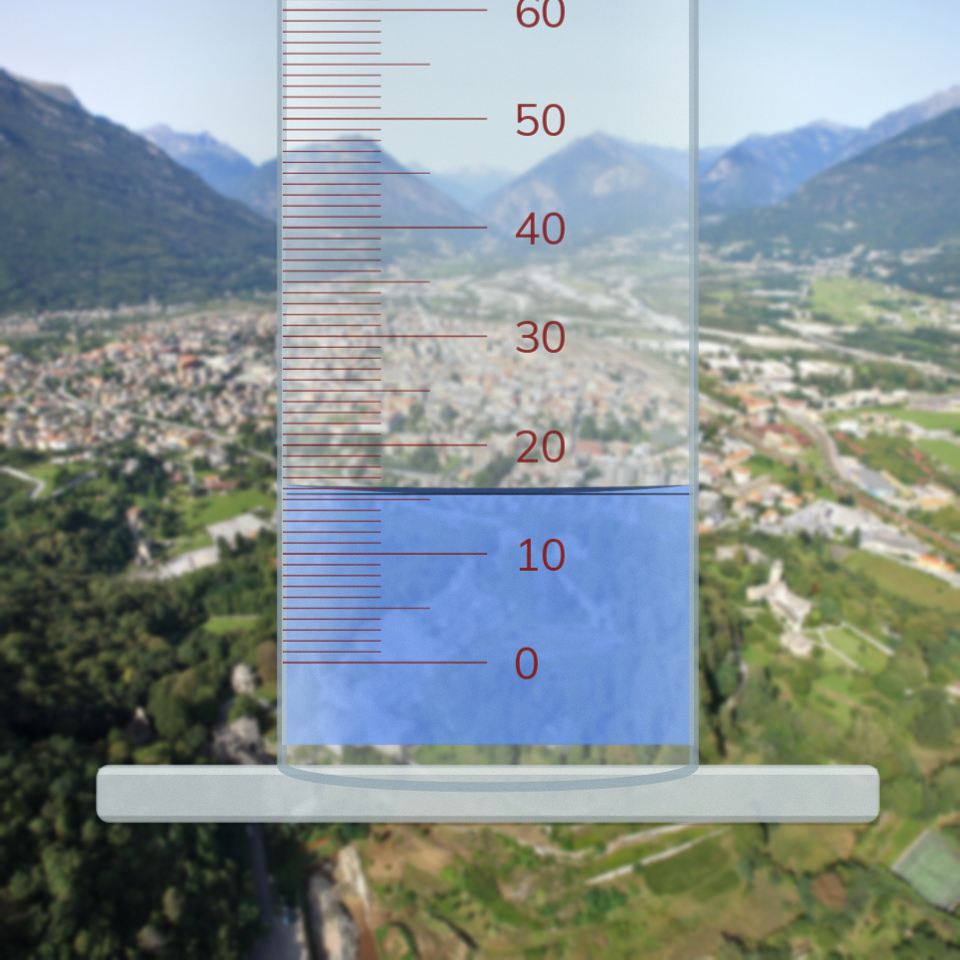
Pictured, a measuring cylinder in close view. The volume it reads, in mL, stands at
15.5 mL
